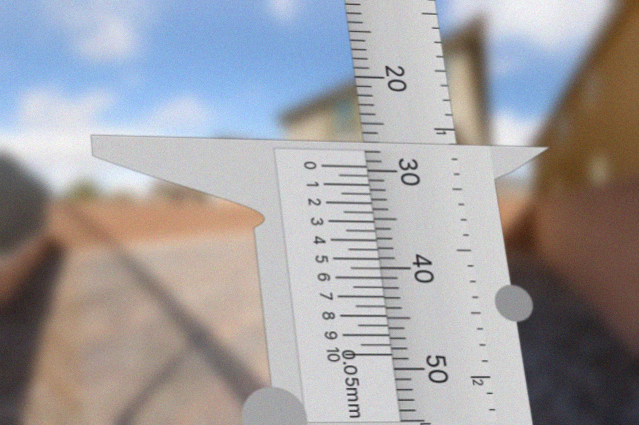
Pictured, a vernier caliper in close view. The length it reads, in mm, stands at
29.6 mm
